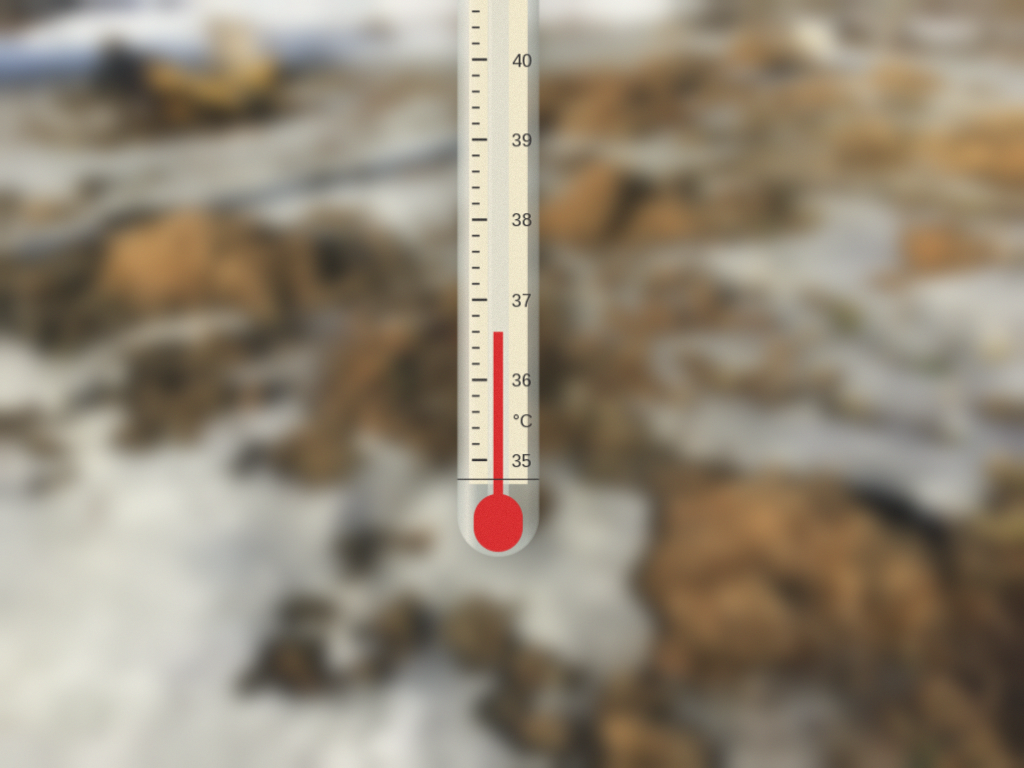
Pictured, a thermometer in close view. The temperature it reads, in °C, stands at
36.6 °C
